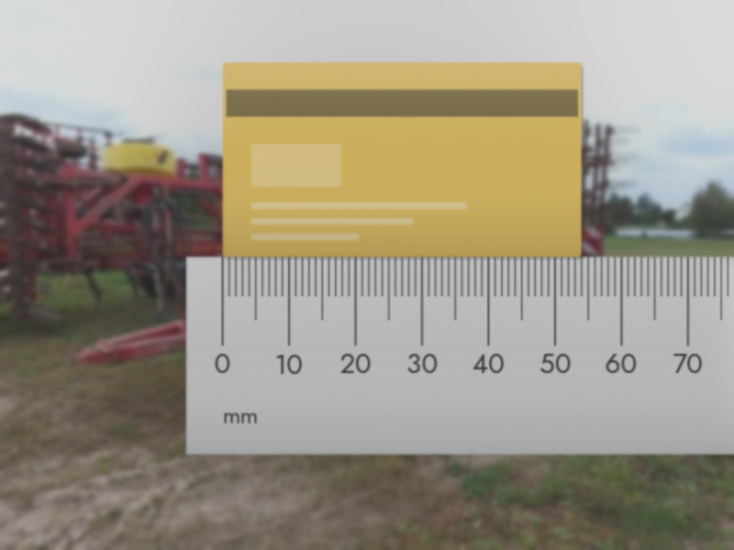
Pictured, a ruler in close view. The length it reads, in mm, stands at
54 mm
